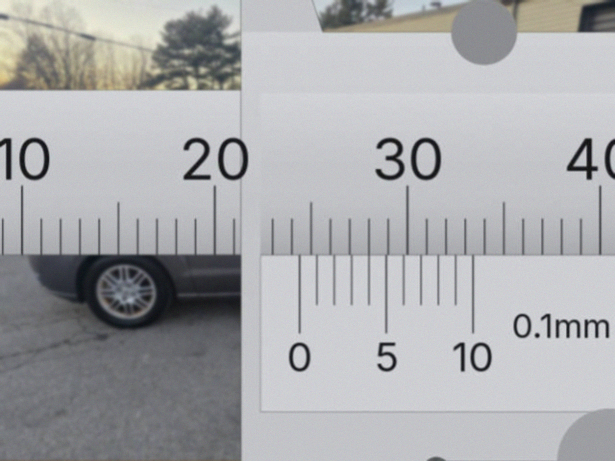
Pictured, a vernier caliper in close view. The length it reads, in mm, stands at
24.4 mm
